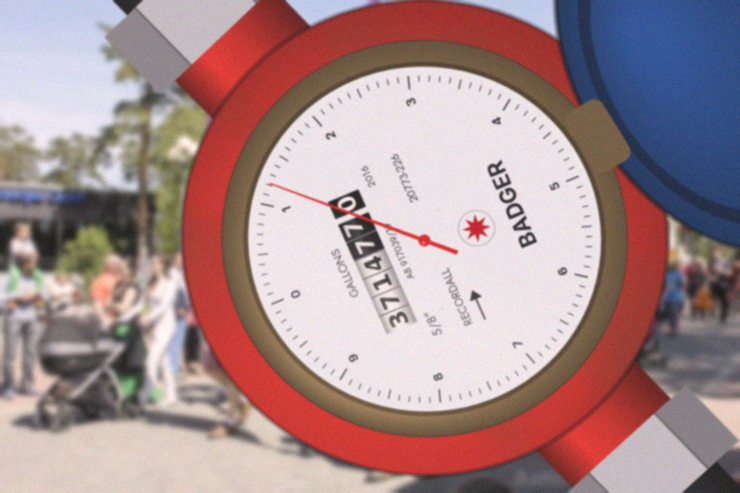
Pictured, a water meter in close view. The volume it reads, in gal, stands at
3714771.2 gal
